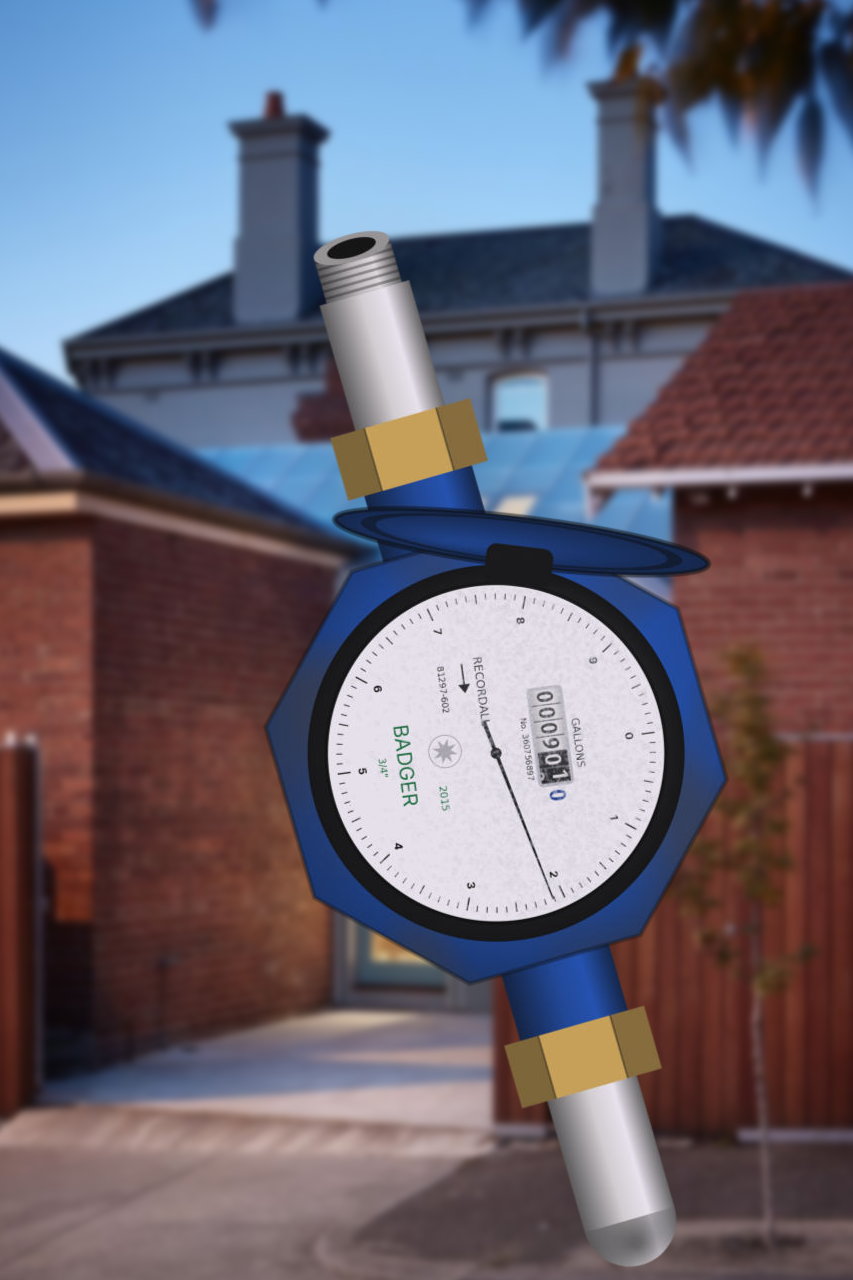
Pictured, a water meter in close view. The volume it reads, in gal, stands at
9012.1 gal
